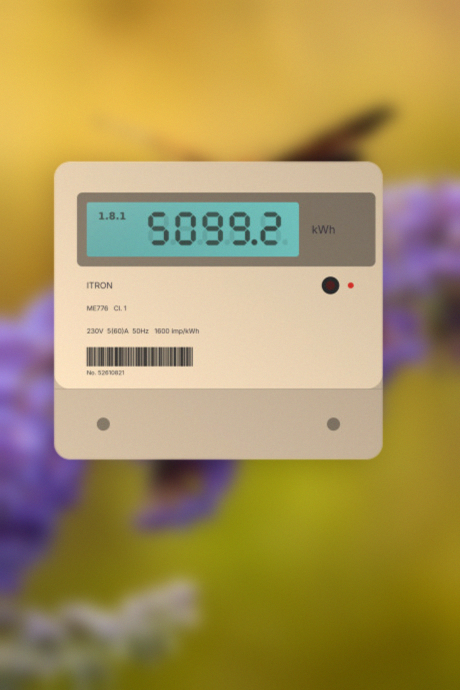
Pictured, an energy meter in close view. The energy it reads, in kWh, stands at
5099.2 kWh
